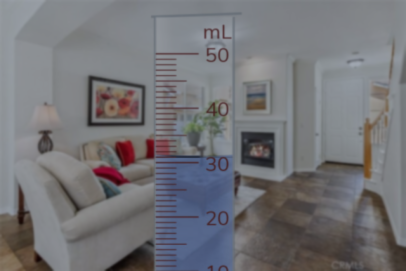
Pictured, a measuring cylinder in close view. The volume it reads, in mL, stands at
31 mL
